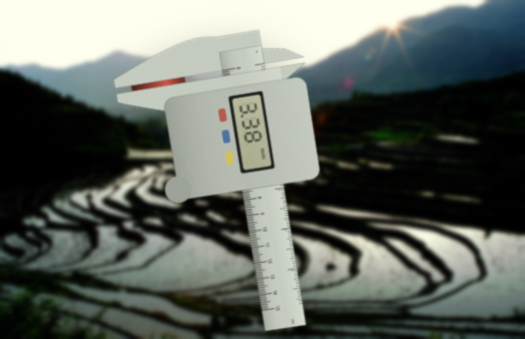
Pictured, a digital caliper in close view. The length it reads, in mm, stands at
3.38 mm
